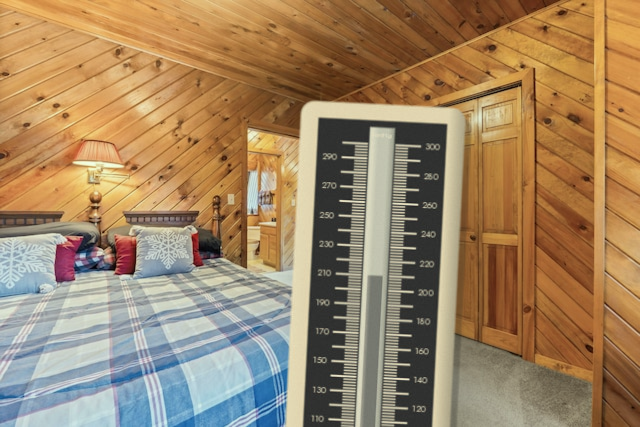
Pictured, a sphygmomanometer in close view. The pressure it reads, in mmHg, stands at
210 mmHg
